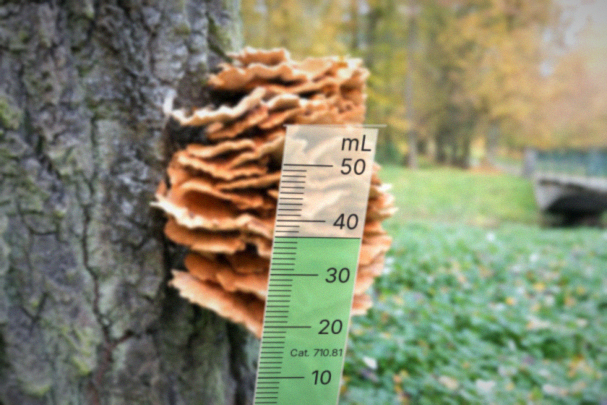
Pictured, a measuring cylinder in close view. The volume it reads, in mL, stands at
37 mL
